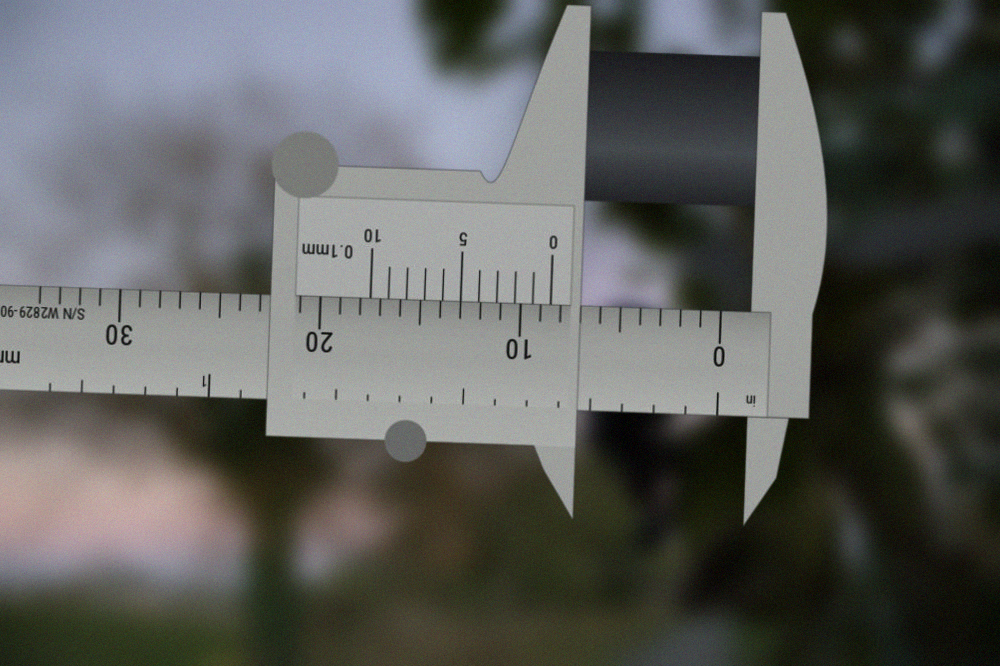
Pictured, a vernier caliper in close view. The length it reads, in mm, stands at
8.5 mm
